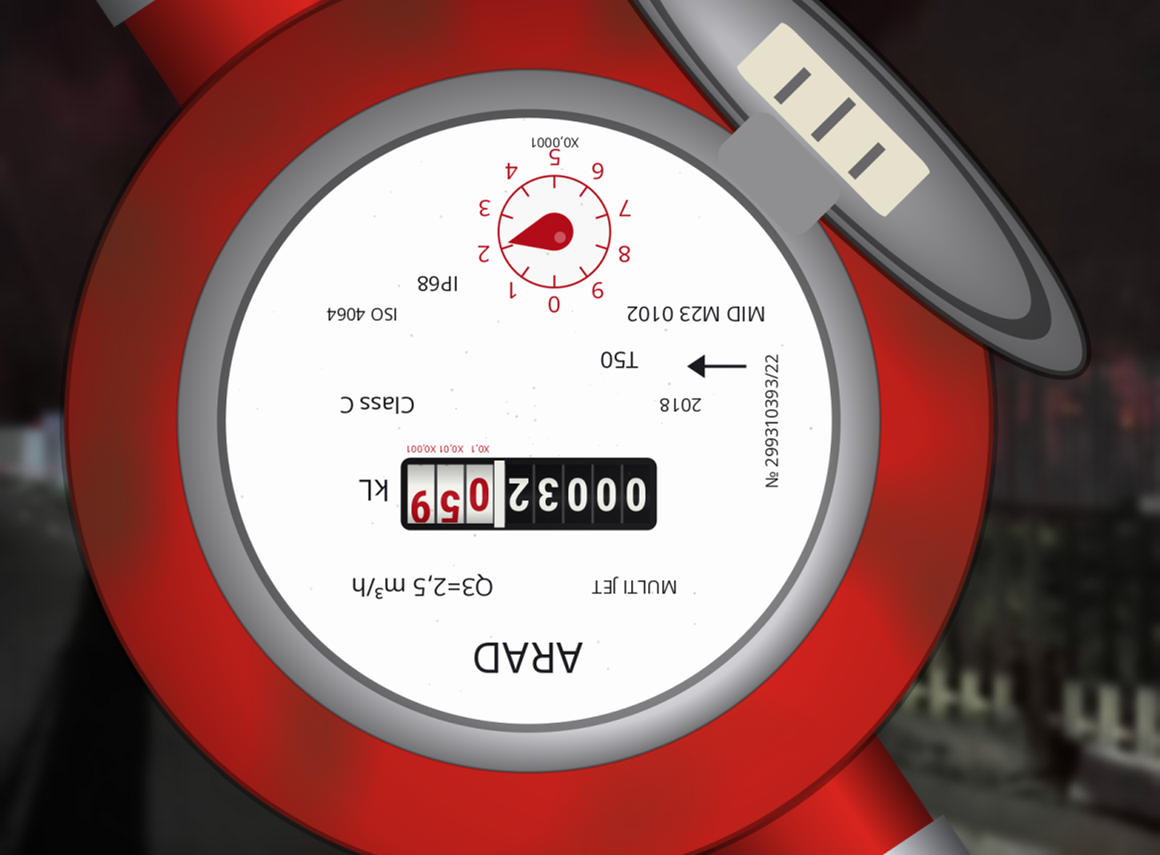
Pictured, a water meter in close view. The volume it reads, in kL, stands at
32.0592 kL
